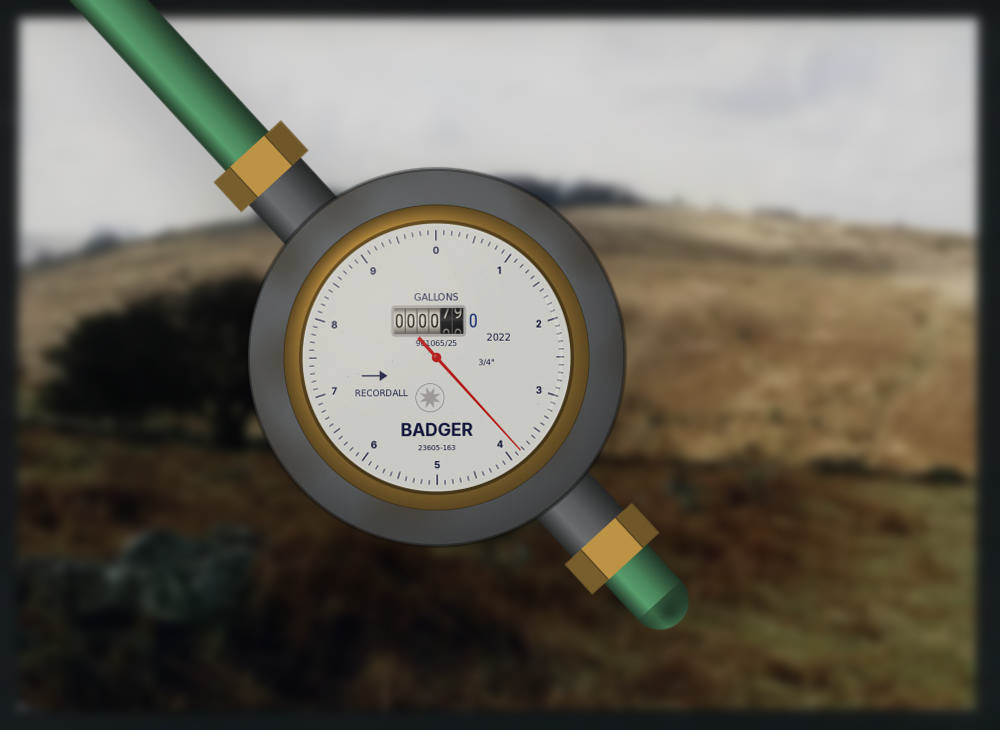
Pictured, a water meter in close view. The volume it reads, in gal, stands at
793.8 gal
